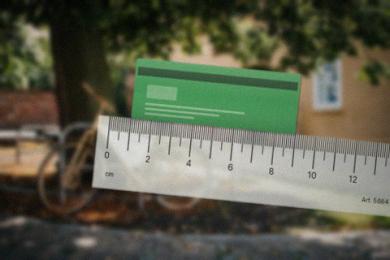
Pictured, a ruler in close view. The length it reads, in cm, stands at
8 cm
